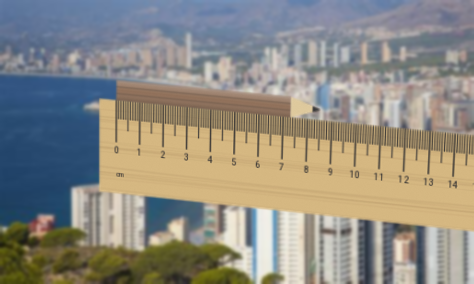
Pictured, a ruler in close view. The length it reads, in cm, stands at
8.5 cm
